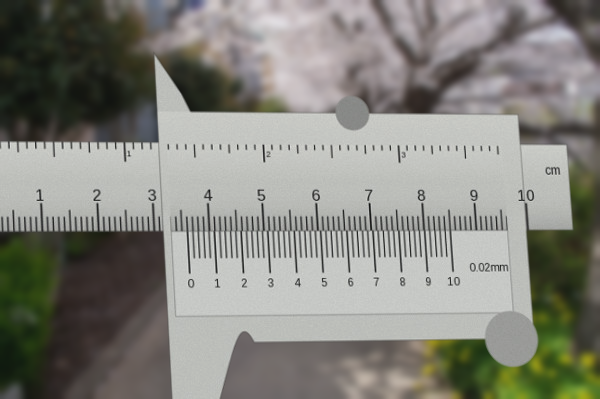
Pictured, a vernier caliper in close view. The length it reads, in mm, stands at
36.0 mm
